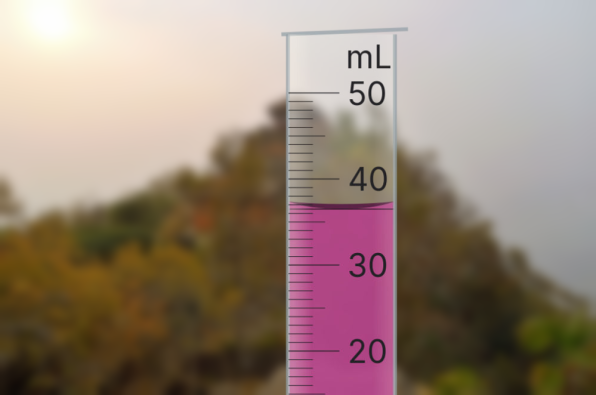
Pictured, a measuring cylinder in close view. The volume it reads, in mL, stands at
36.5 mL
